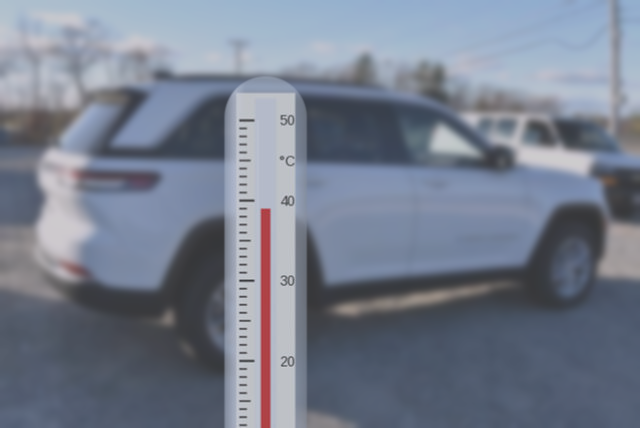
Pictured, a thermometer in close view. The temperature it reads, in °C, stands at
39 °C
